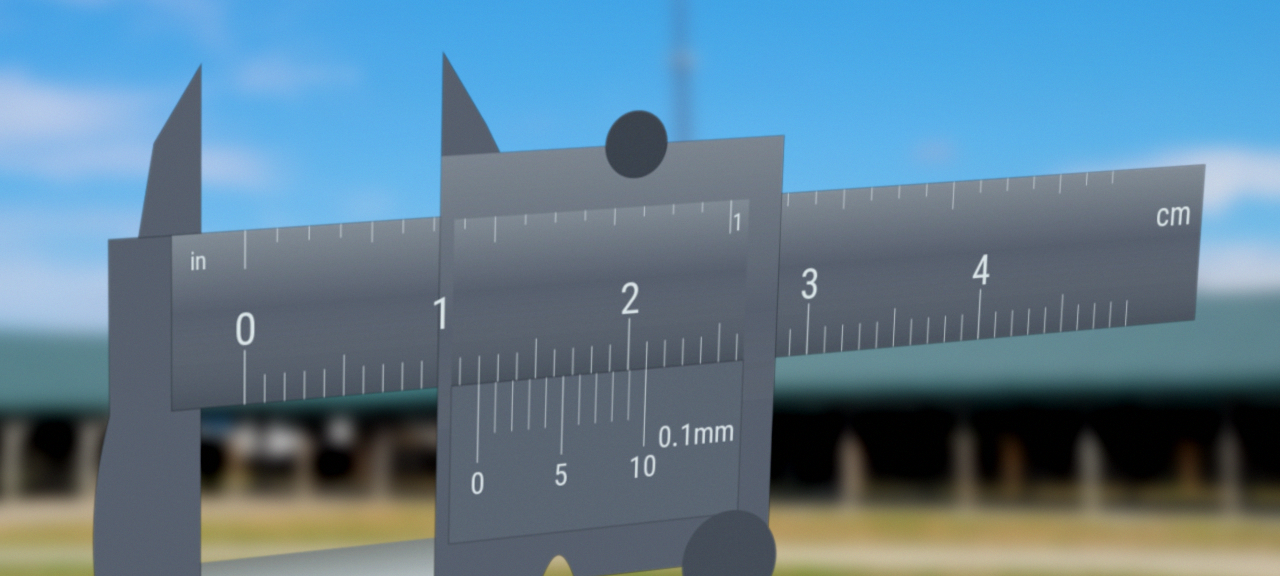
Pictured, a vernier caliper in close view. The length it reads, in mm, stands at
12.0 mm
